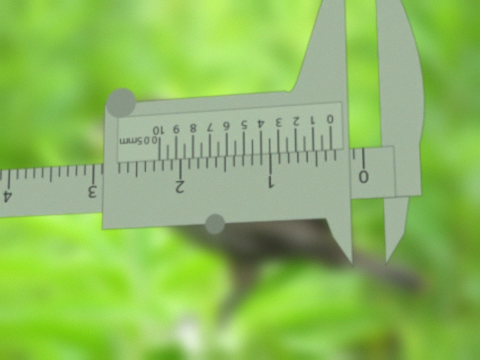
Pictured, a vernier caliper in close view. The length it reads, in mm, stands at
3.4 mm
